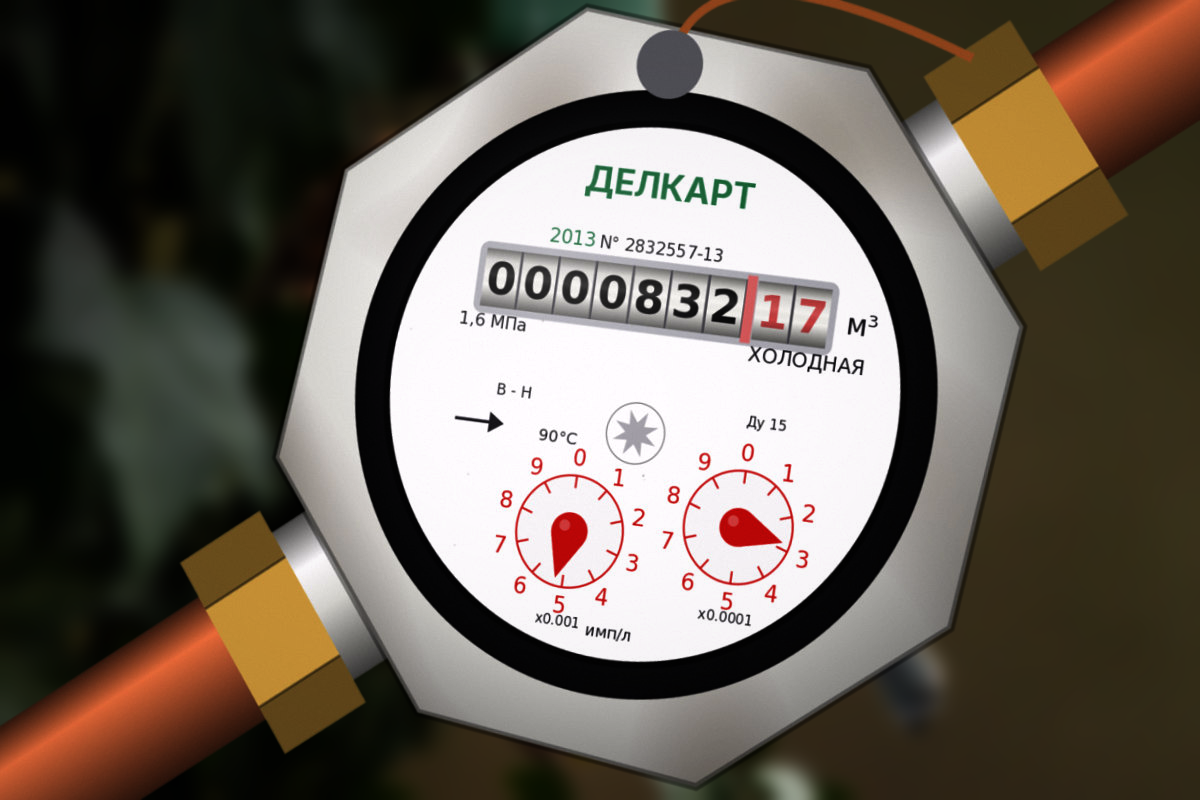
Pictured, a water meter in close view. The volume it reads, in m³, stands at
832.1752 m³
